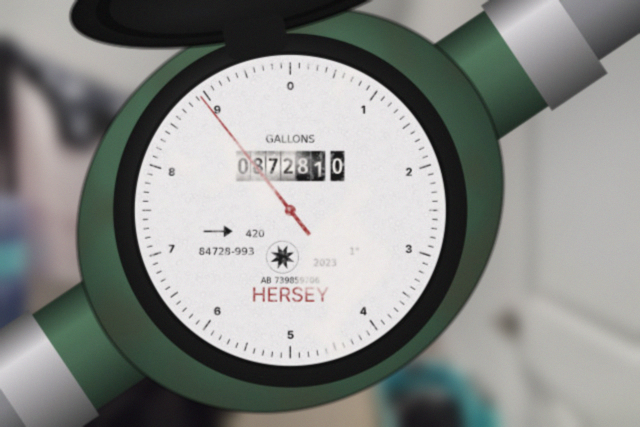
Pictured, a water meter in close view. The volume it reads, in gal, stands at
872808.9 gal
